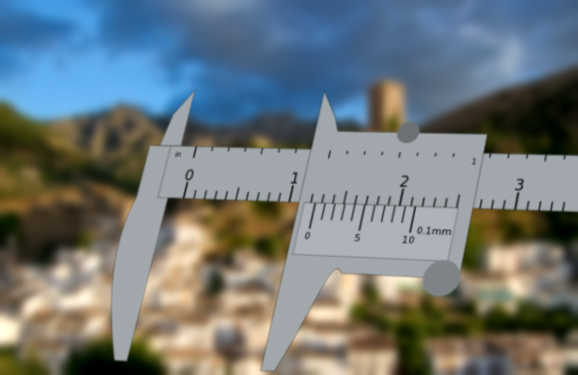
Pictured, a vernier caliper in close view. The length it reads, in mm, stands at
12.4 mm
